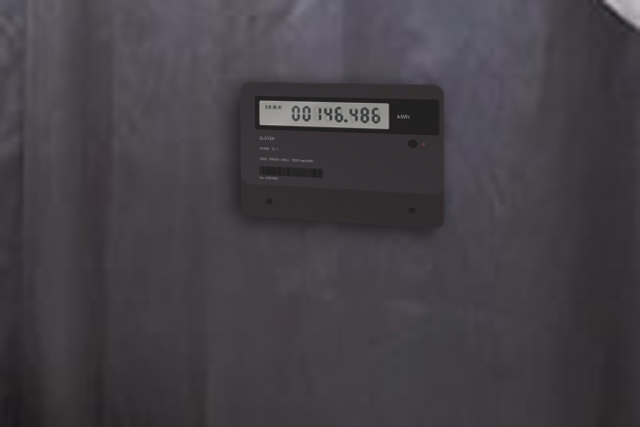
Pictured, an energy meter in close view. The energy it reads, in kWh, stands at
146.486 kWh
